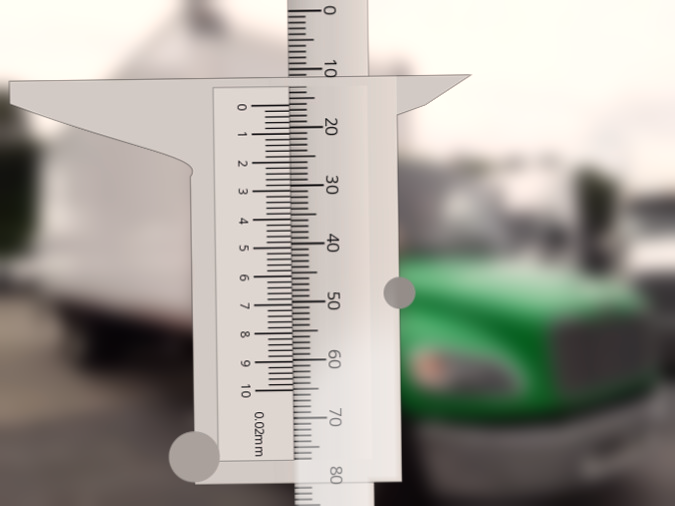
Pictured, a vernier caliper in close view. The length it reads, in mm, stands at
16.2 mm
